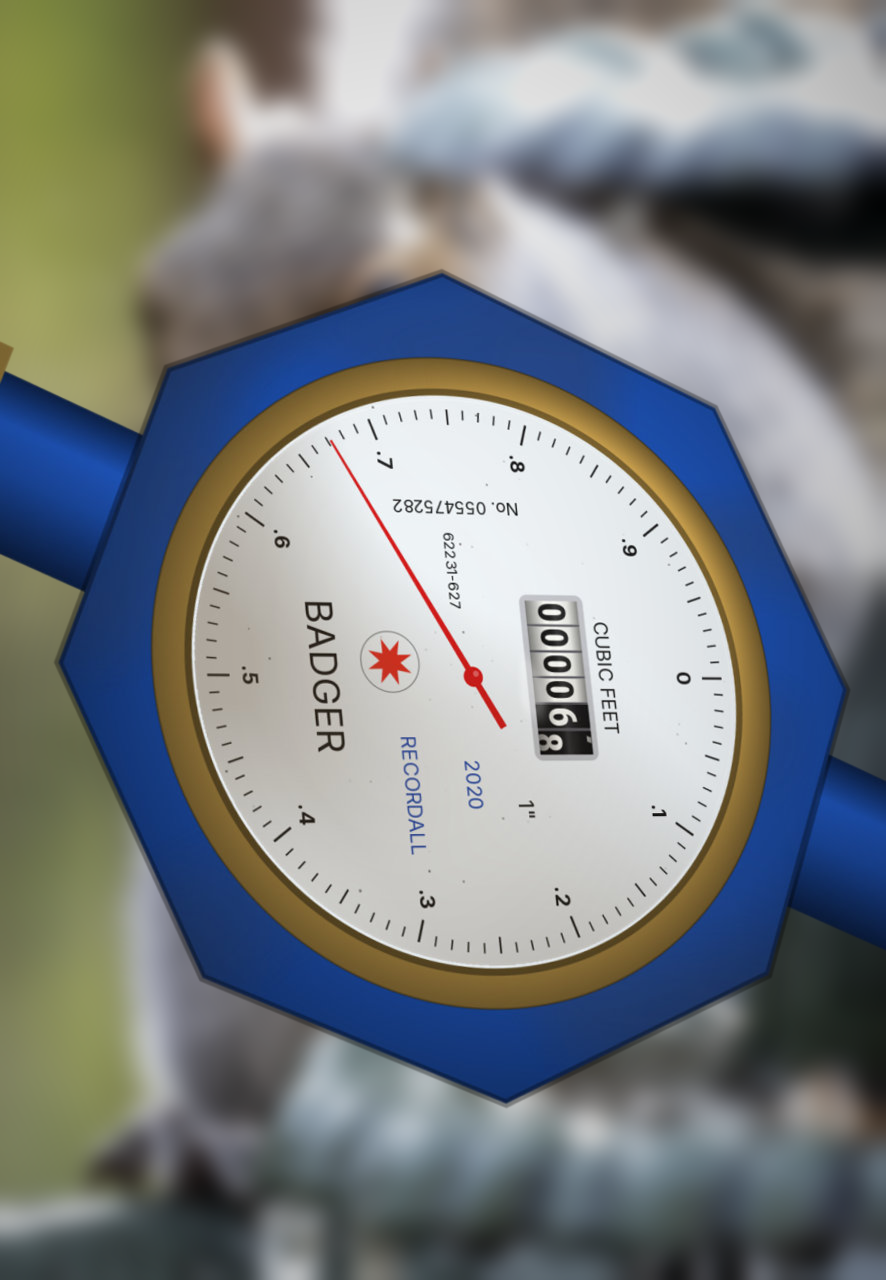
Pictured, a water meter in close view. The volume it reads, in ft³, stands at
67.67 ft³
